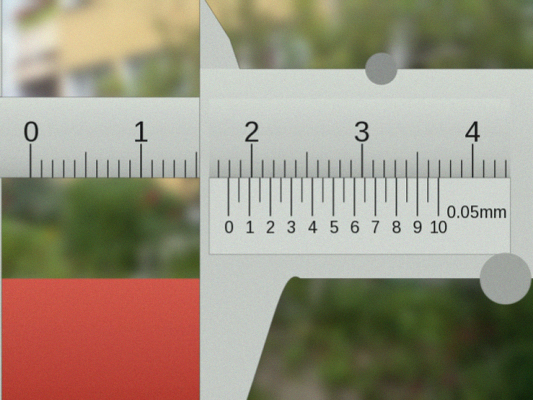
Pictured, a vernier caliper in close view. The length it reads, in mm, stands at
17.9 mm
